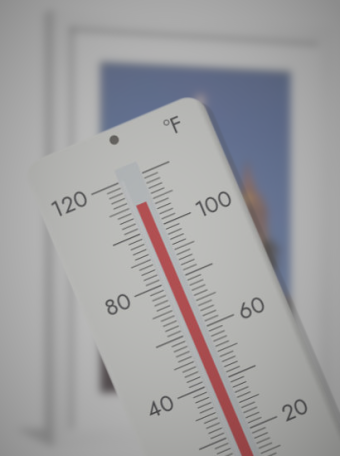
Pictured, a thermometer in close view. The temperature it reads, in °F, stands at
110 °F
